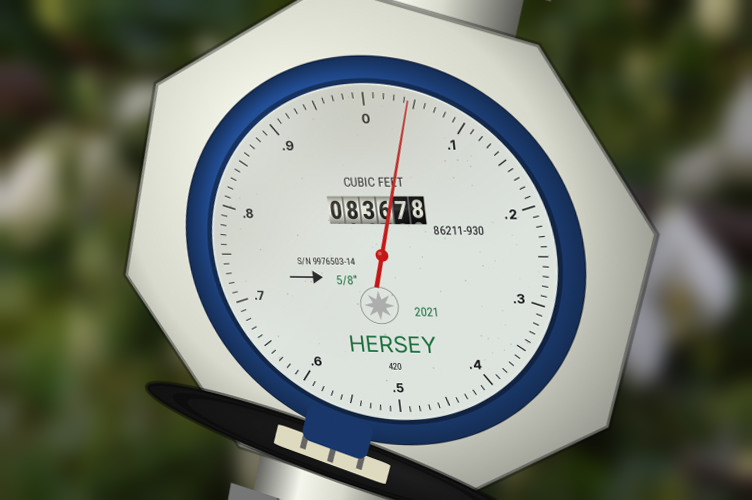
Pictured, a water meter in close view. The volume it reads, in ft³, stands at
83678.04 ft³
